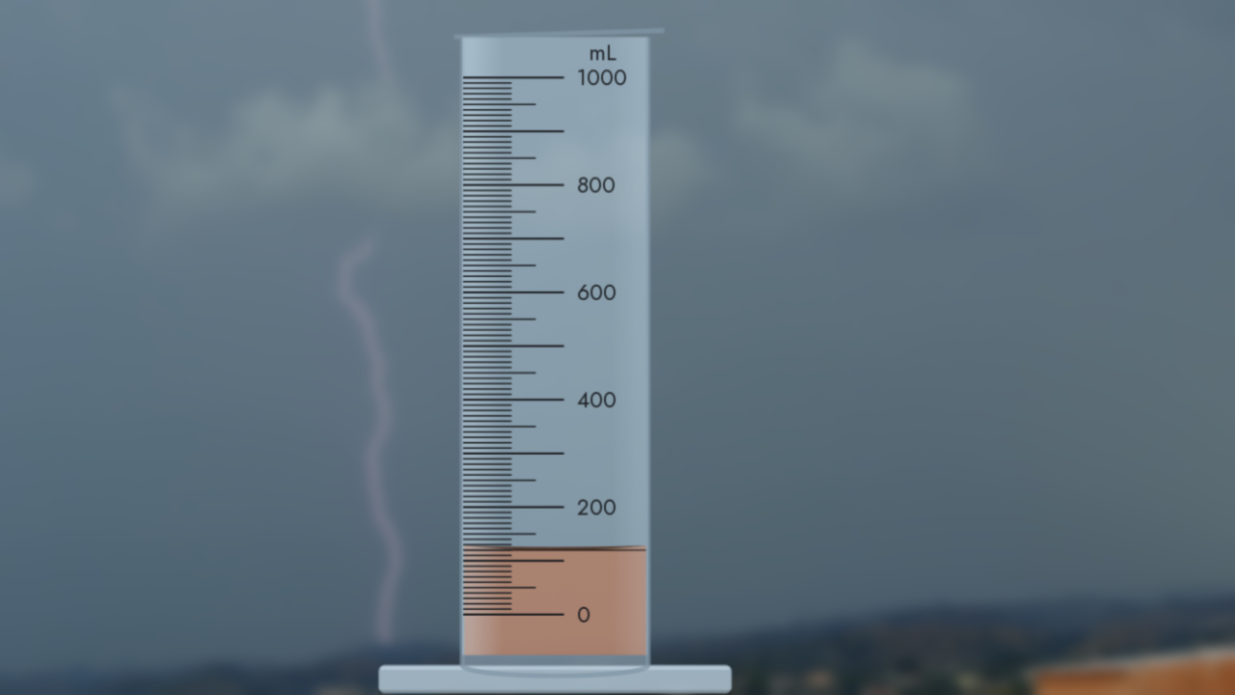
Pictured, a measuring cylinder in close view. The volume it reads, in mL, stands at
120 mL
